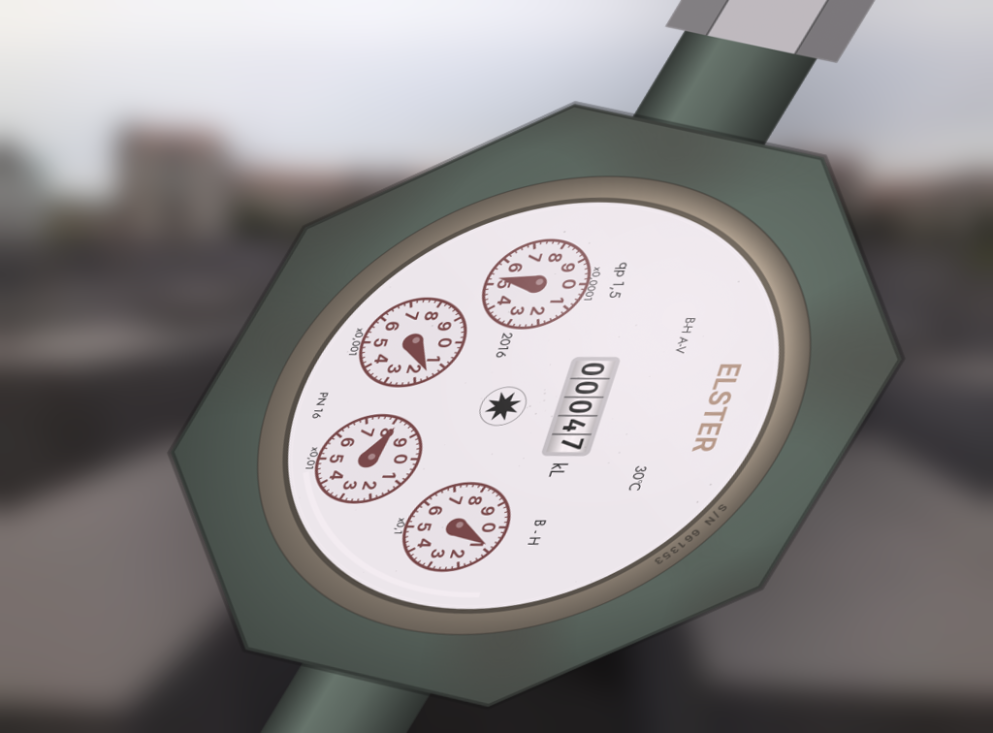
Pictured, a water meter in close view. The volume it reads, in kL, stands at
47.0815 kL
